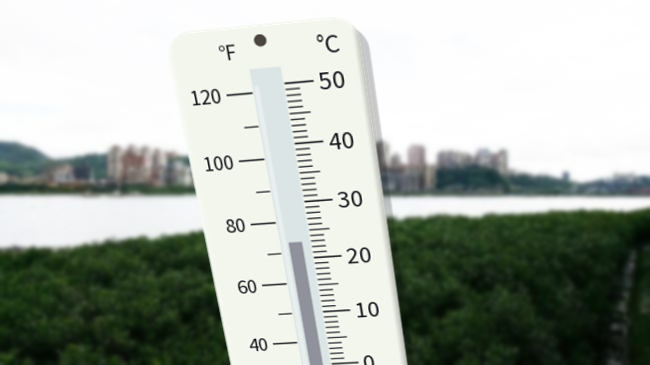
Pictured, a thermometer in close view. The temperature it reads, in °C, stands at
23 °C
